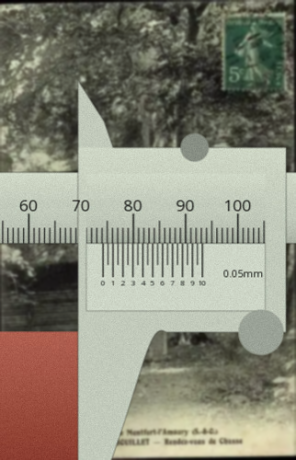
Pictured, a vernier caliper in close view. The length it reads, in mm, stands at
74.2 mm
